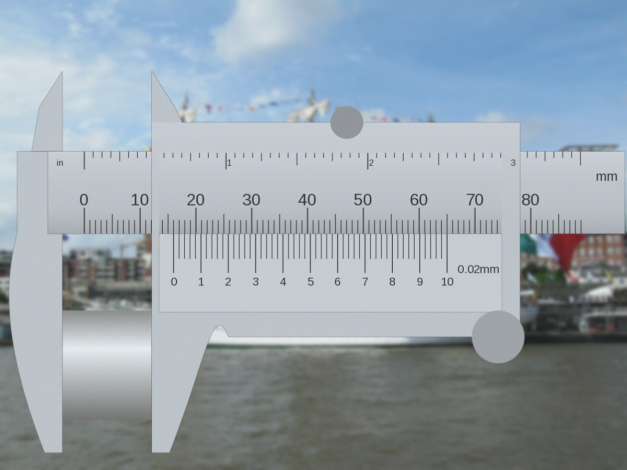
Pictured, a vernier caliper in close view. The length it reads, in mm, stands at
16.0 mm
